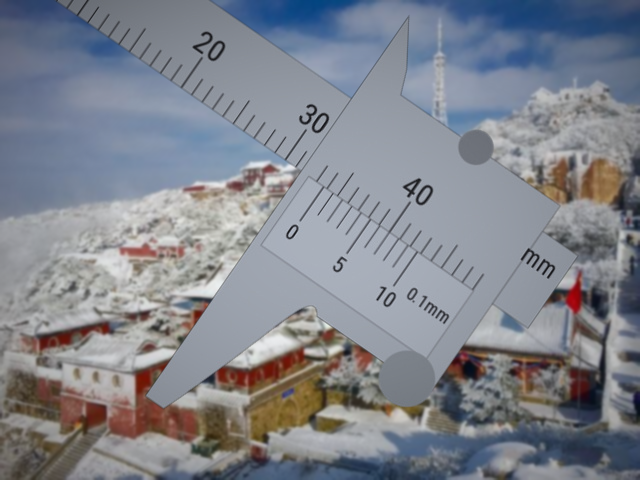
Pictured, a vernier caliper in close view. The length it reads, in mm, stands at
33.7 mm
